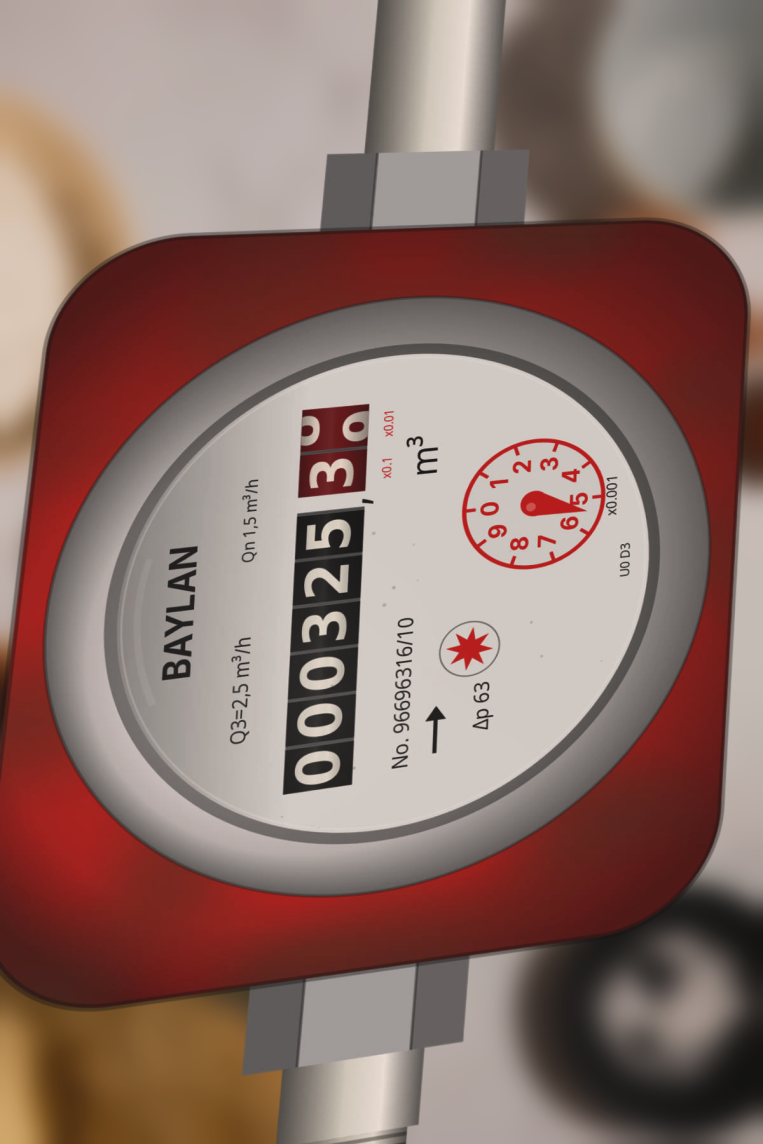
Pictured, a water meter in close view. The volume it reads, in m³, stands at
325.385 m³
